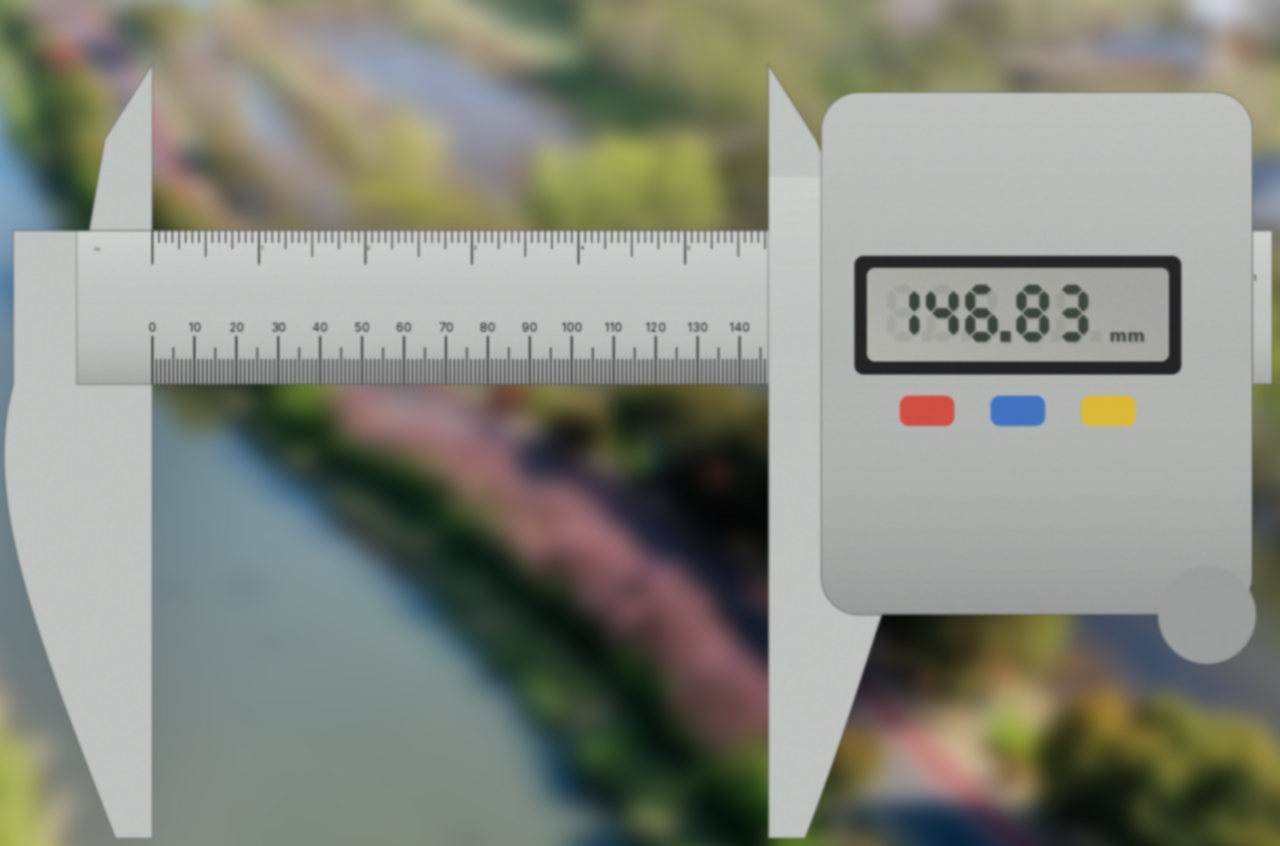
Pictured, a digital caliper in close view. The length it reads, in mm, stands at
146.83 mm
